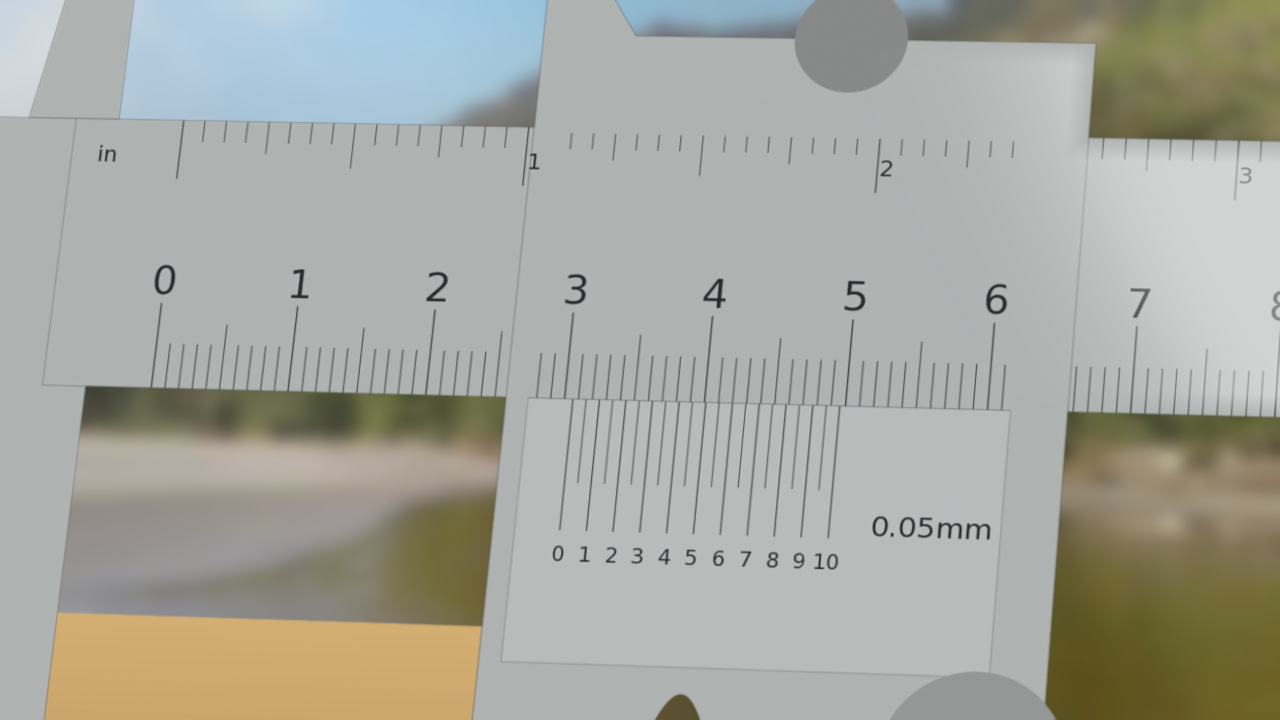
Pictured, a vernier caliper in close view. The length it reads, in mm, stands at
30.6 mm
